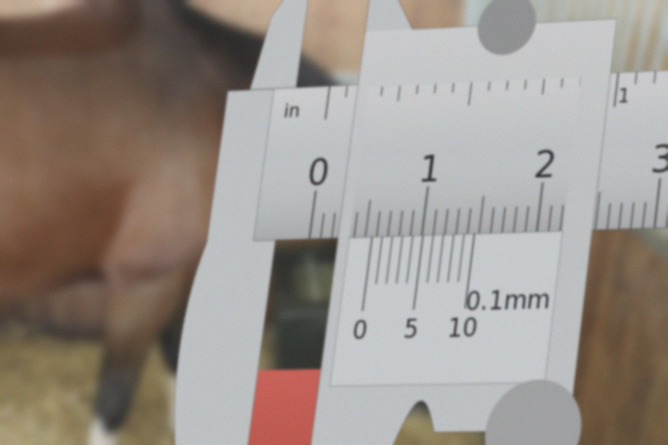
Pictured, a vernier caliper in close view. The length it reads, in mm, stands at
5.6 mm
